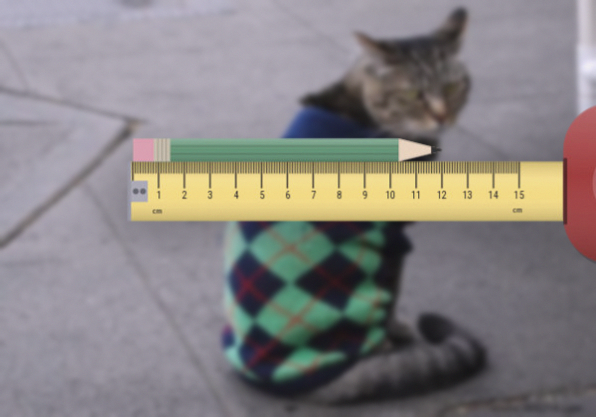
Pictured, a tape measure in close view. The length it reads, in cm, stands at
12 cm
